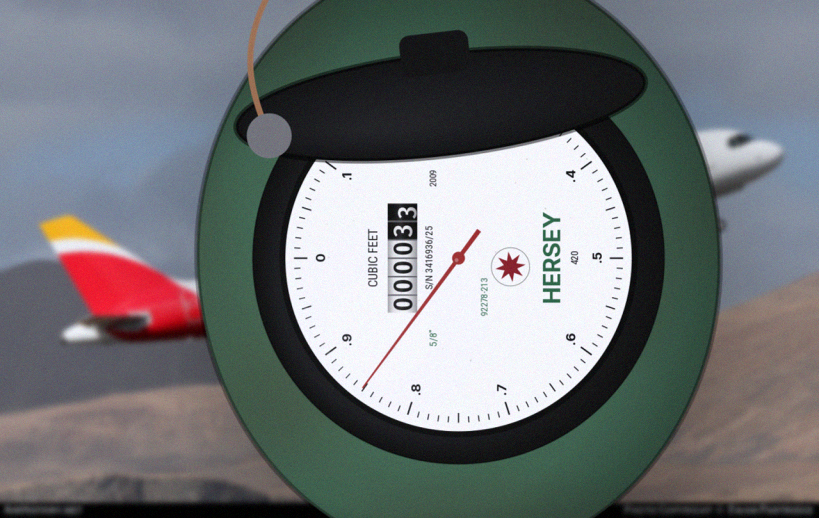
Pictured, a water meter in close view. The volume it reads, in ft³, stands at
32.85 ft³
